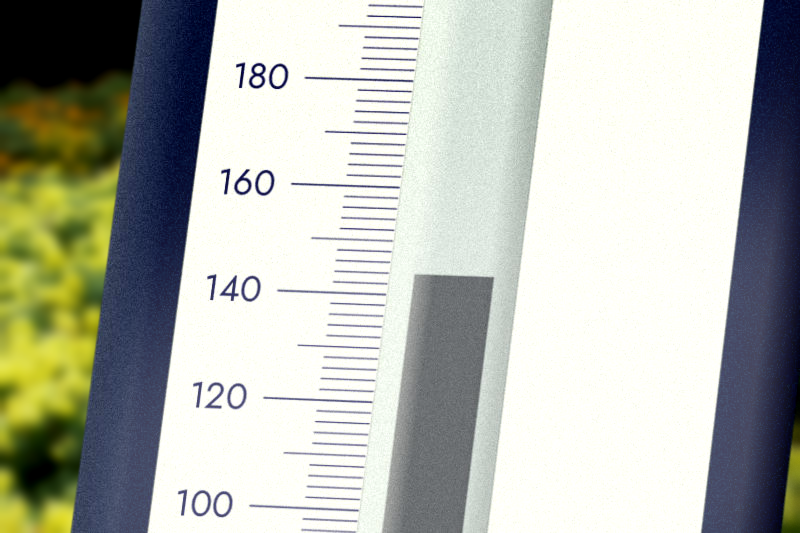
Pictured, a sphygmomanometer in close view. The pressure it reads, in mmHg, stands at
144 mmHg
